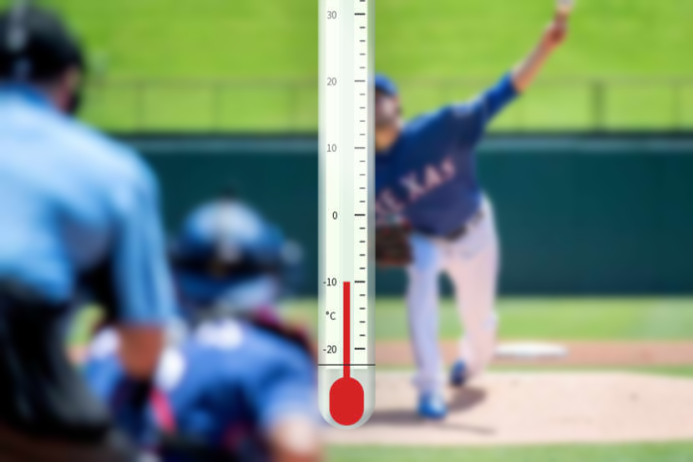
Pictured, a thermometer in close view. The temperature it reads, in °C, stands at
-10 °C
